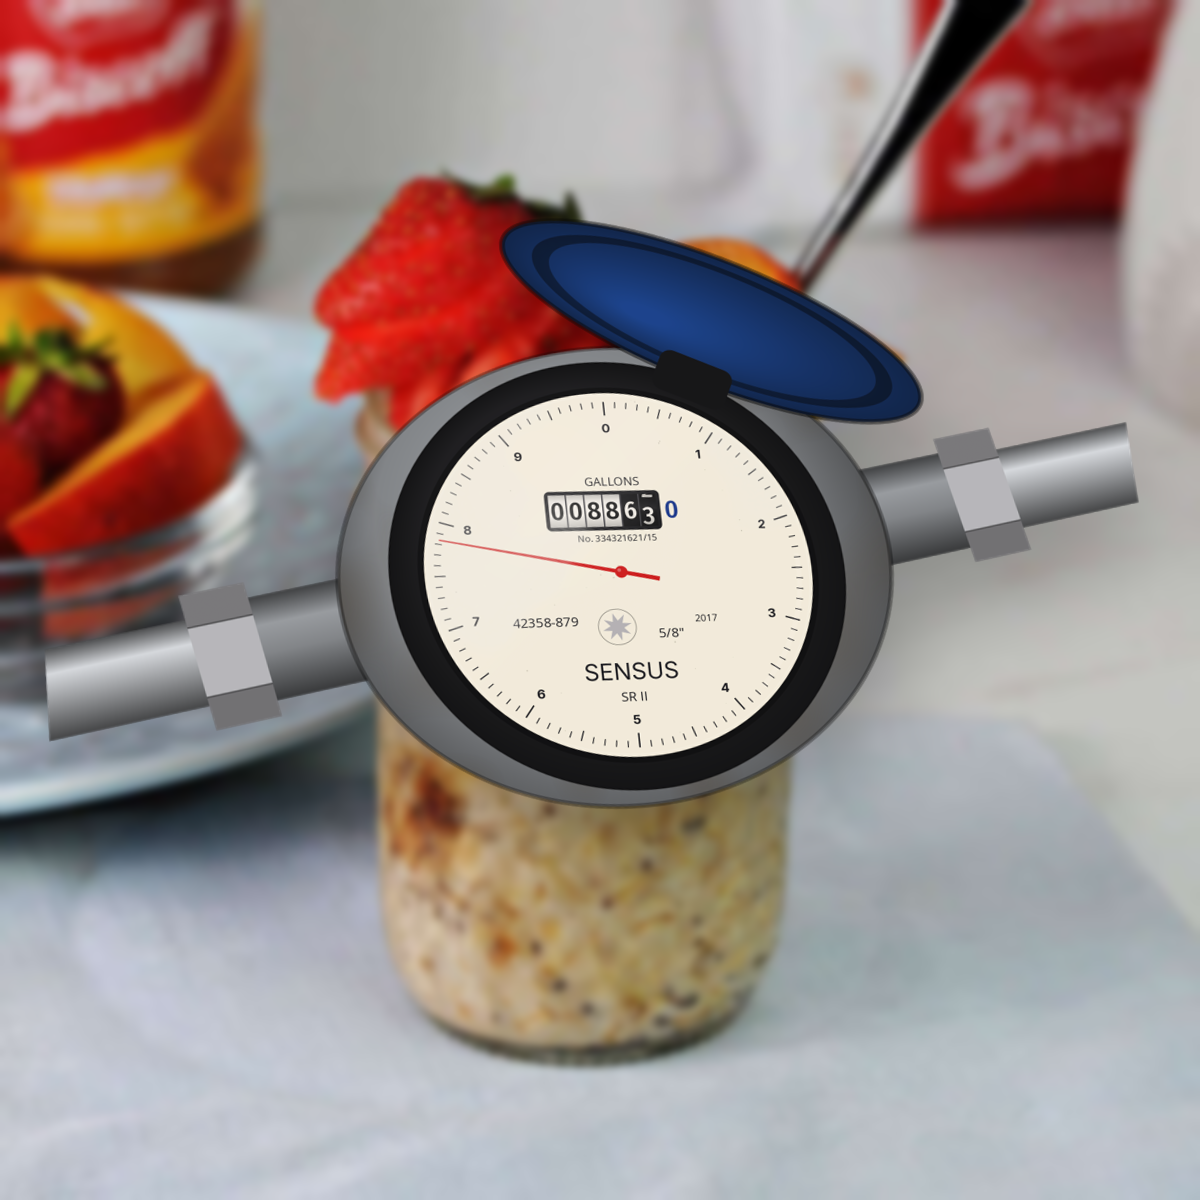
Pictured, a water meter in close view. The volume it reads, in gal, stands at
88627.8 gal
